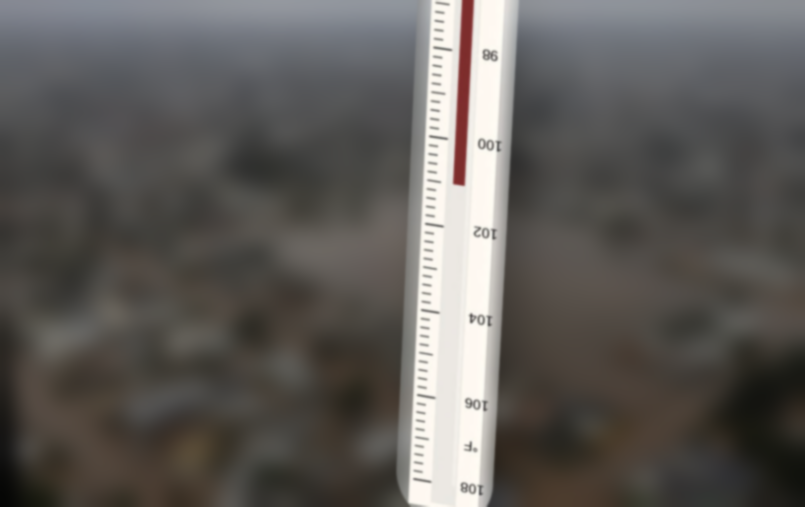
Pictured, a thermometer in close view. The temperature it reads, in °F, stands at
101 °F
